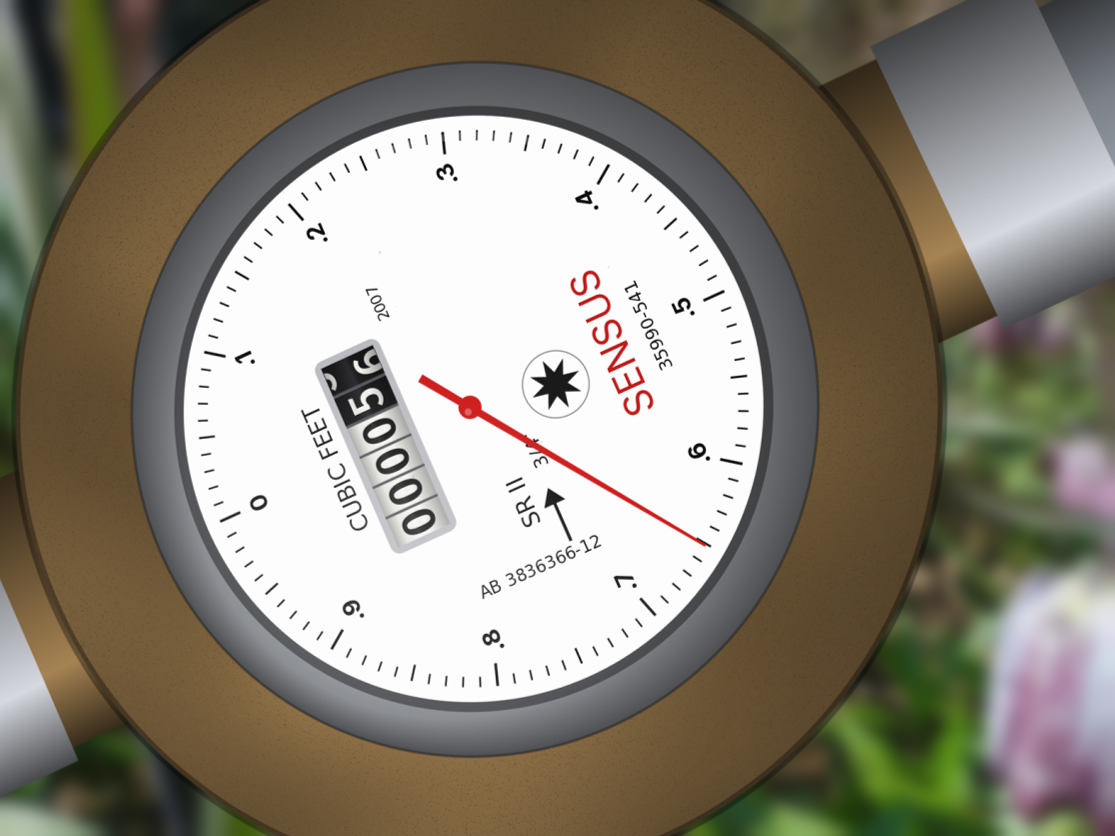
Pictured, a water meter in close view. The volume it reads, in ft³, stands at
55.65 ft³
